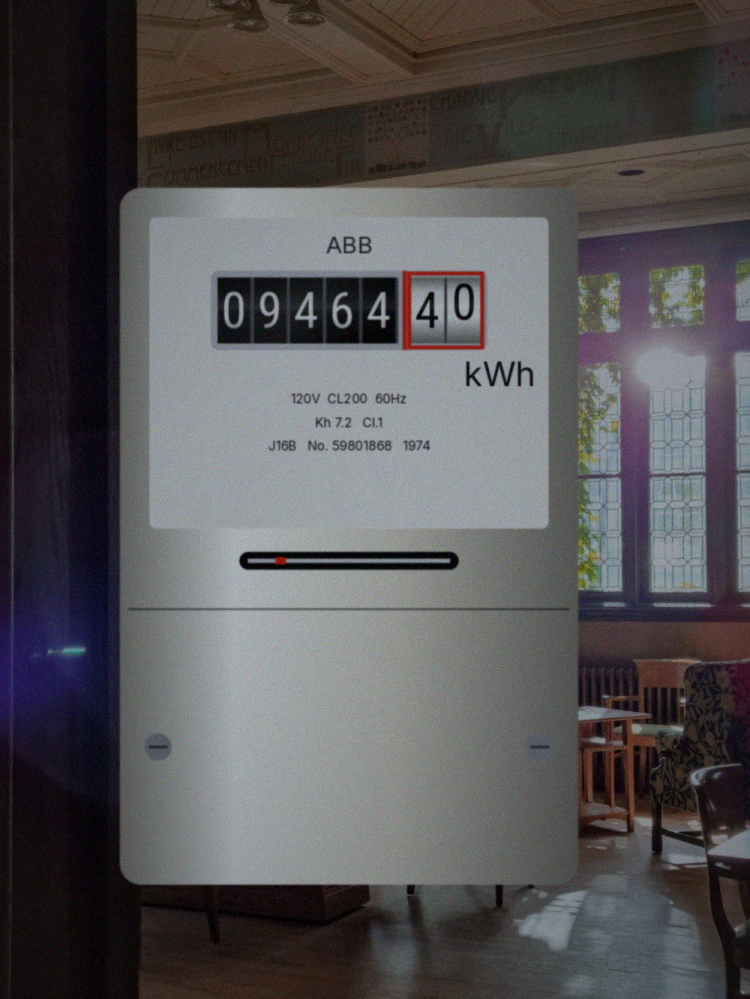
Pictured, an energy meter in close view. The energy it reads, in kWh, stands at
9464.40 kWh
